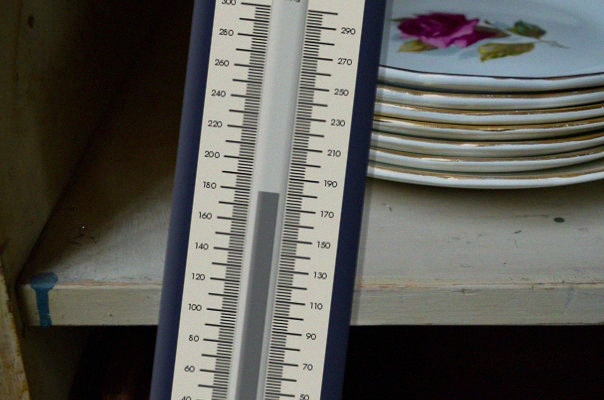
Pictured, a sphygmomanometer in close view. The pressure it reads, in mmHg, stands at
180 mmHg
